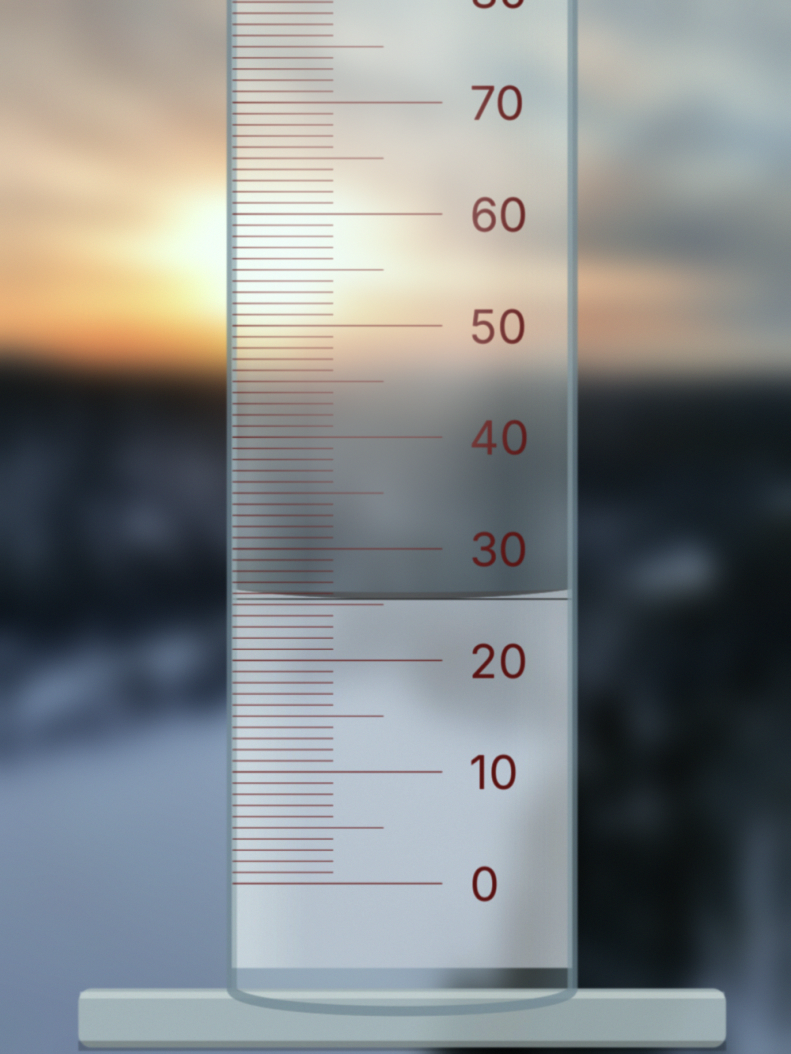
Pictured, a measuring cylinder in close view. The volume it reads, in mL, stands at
25.5 mL
